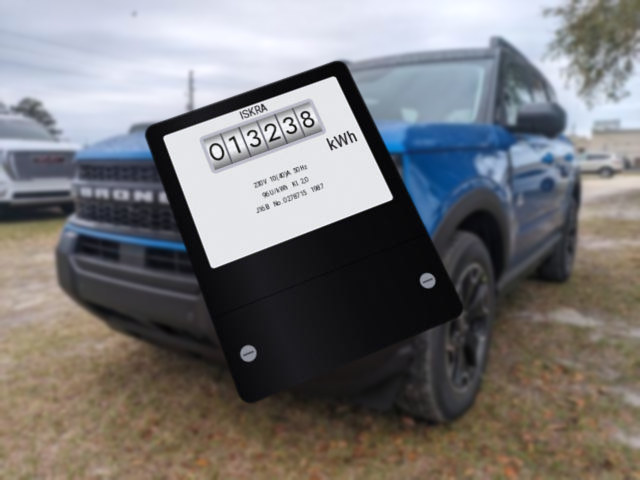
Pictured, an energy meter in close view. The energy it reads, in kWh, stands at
13238 kWh
